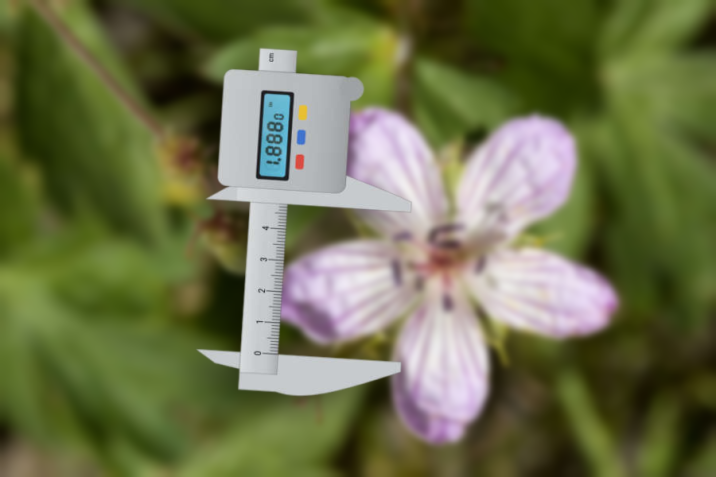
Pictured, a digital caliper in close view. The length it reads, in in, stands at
1.8880 in
